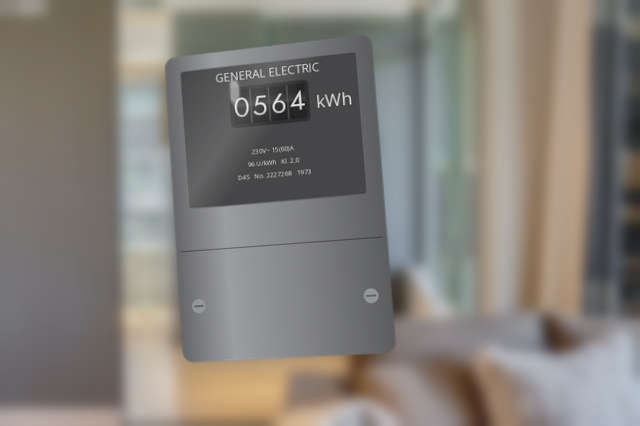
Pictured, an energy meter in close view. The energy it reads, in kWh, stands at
564 kWh
